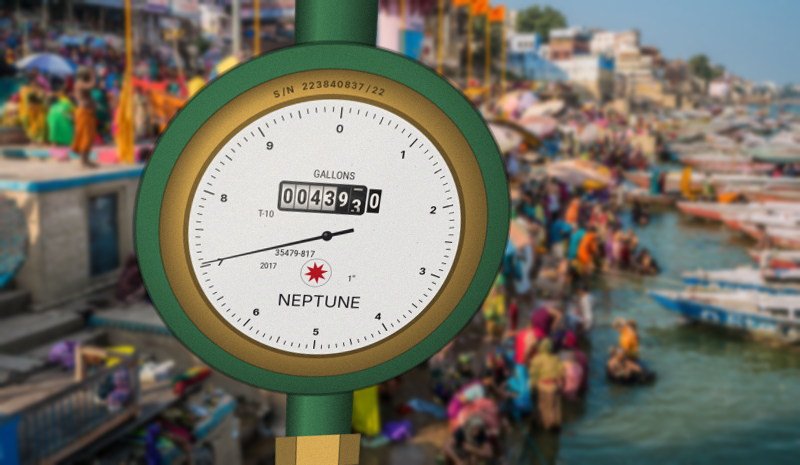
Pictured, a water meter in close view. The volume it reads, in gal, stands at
43927.0 gal
